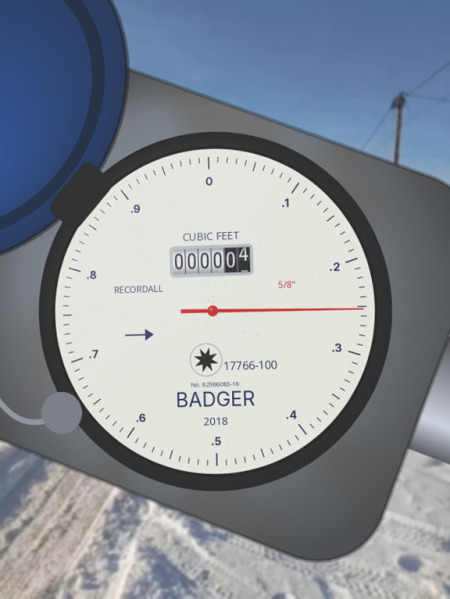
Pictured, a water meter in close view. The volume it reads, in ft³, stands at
4.25 ft³
